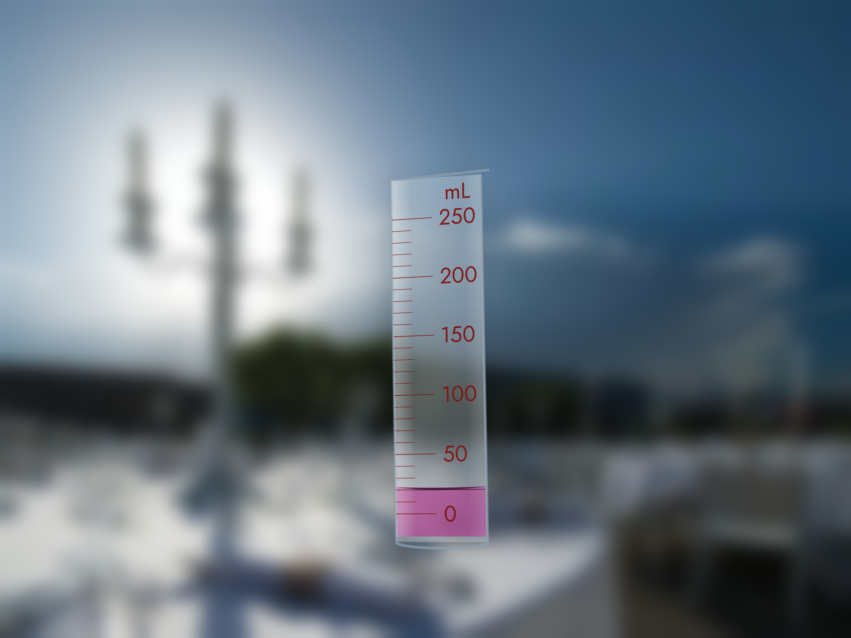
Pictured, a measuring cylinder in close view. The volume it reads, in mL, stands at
20 mL
